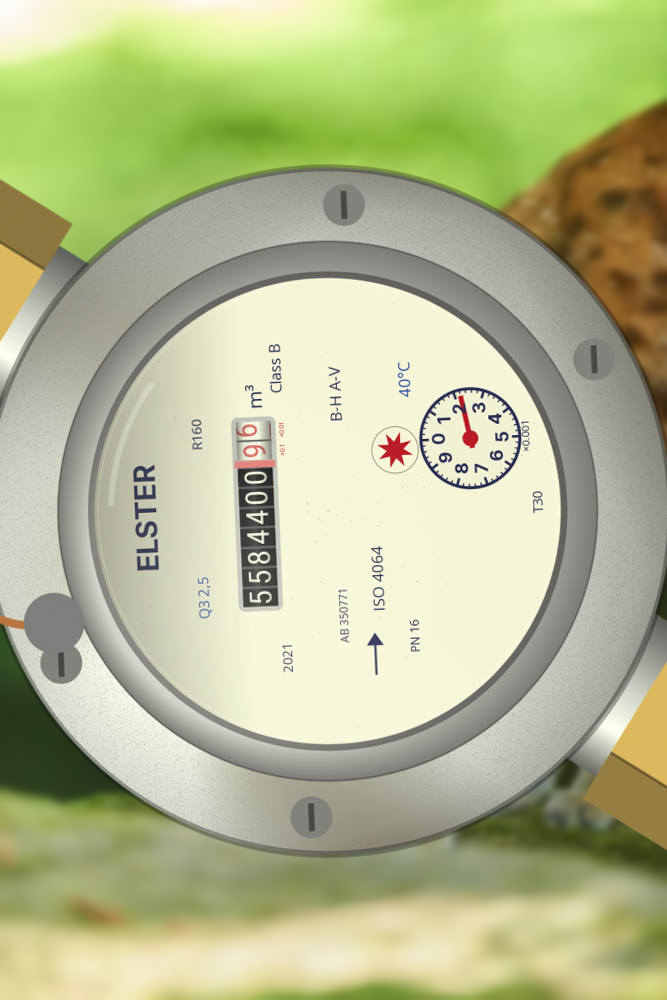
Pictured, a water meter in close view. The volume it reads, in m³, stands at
5584400.962 m³
